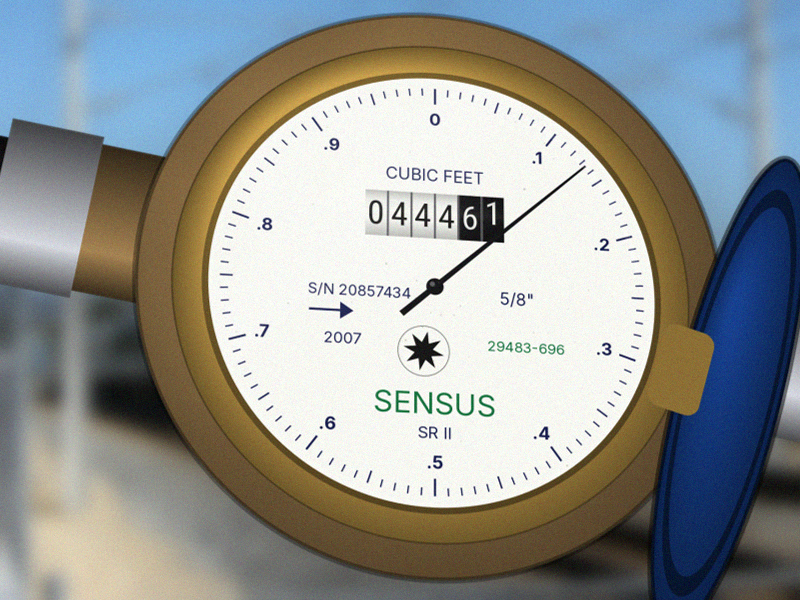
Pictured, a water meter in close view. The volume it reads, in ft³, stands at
44461.13 ft³
